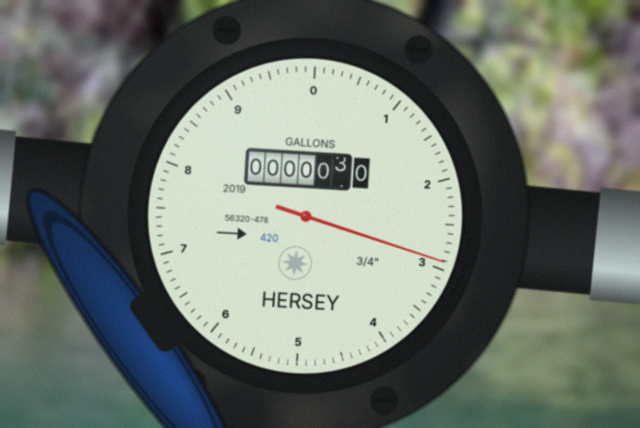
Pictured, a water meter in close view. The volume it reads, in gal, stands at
32.9 gal
